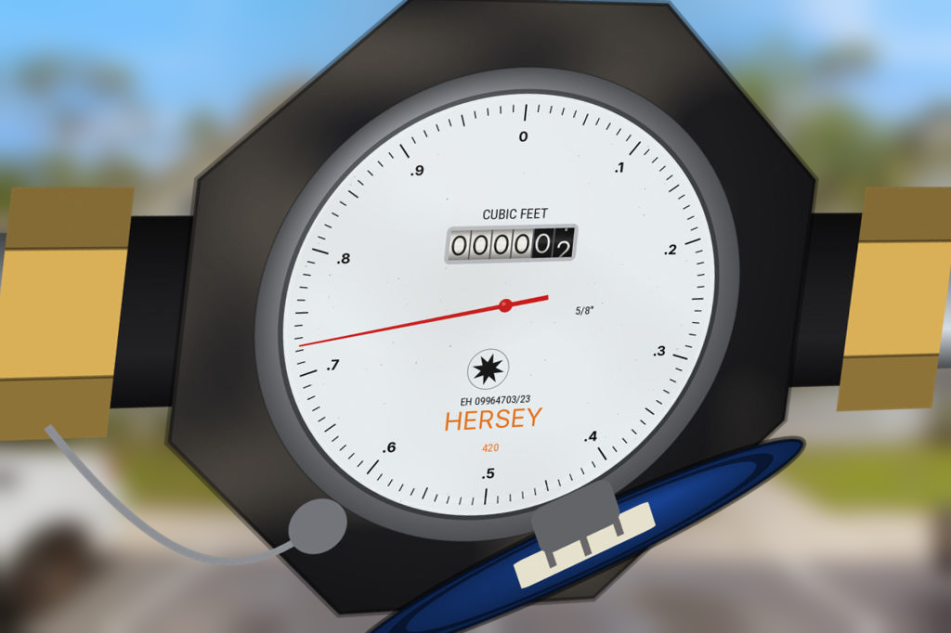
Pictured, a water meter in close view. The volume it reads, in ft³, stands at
1.72 ft³
